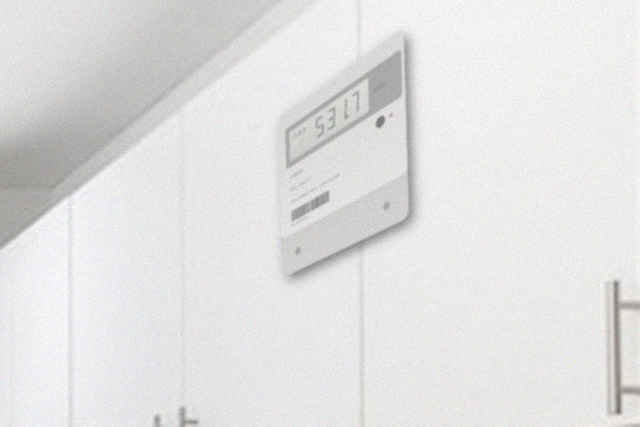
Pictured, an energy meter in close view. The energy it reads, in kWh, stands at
531.7 kWh
